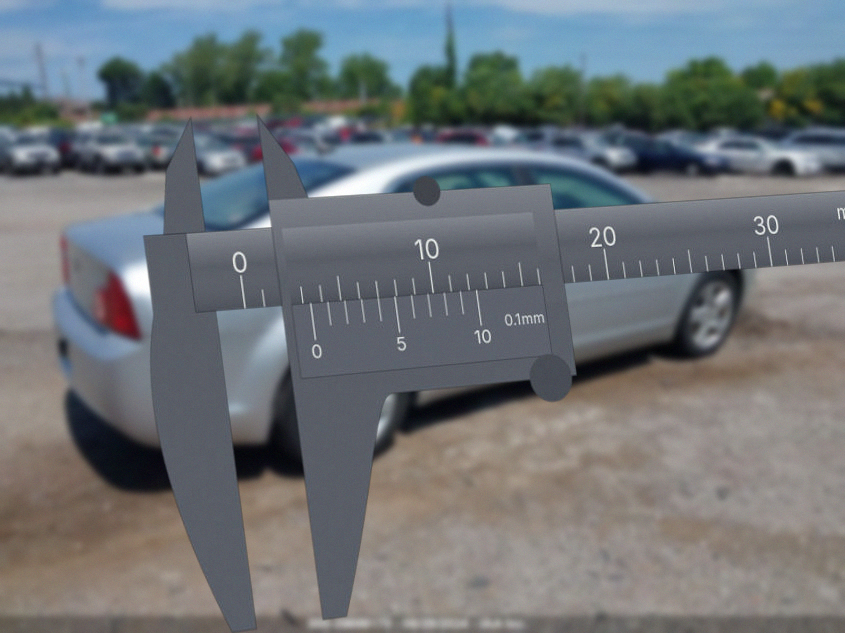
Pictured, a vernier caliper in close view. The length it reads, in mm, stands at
3.4 mm
